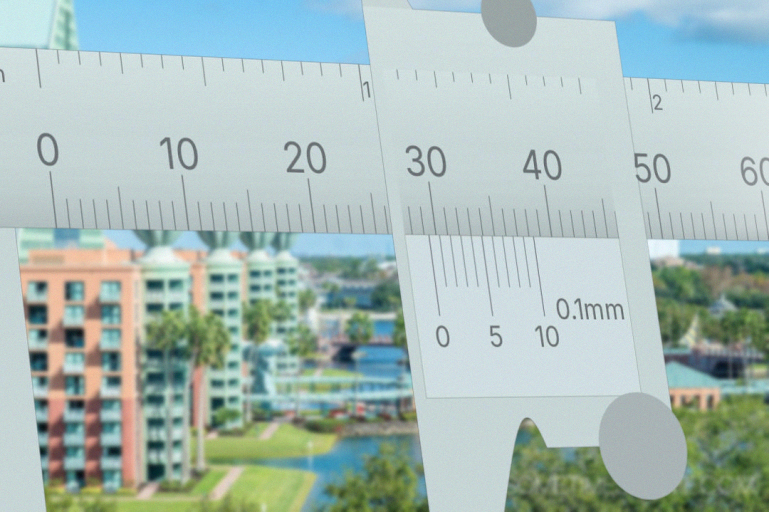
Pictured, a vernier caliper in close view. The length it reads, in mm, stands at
29.4 mm
